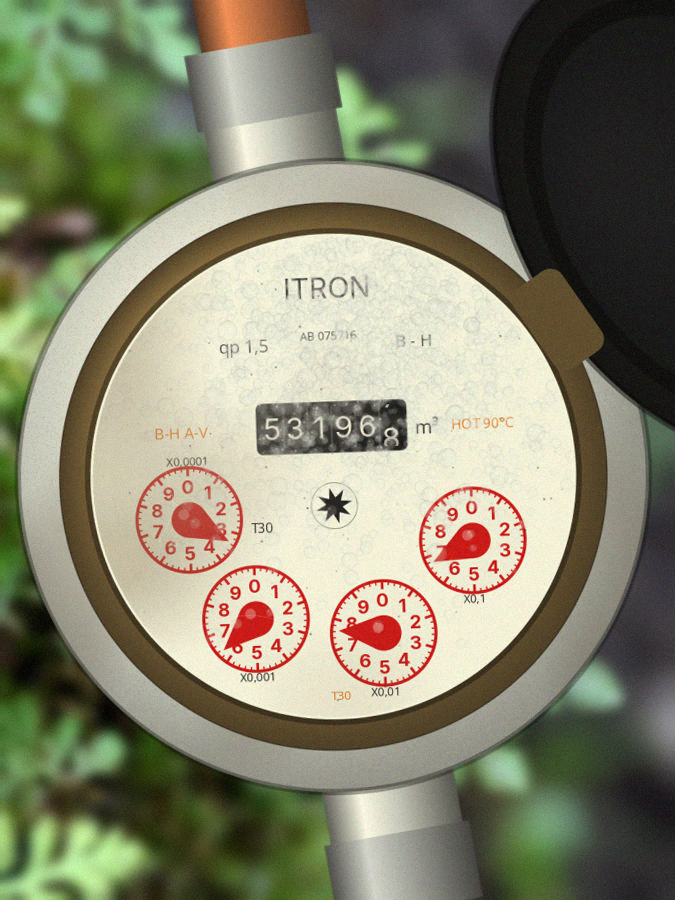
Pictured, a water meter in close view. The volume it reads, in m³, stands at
531967.6763 m³
